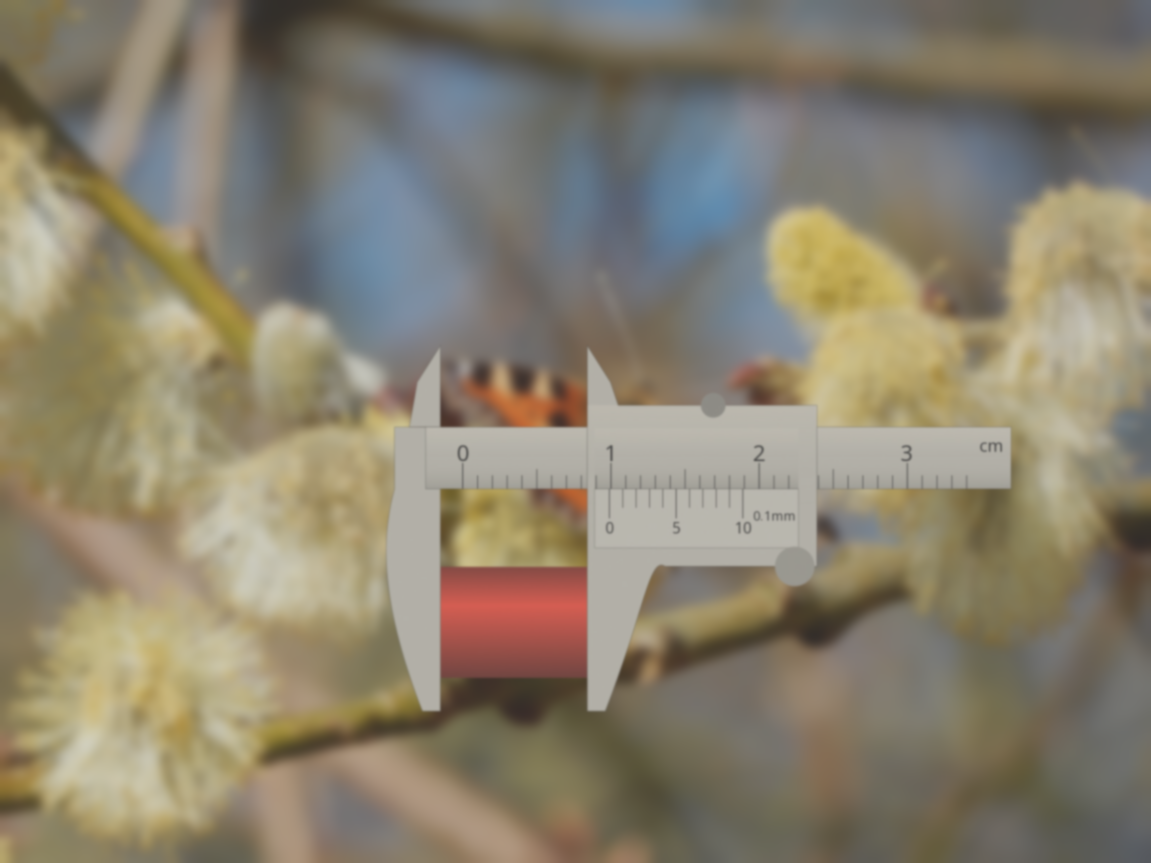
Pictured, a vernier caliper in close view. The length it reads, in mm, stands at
9.9 mm
